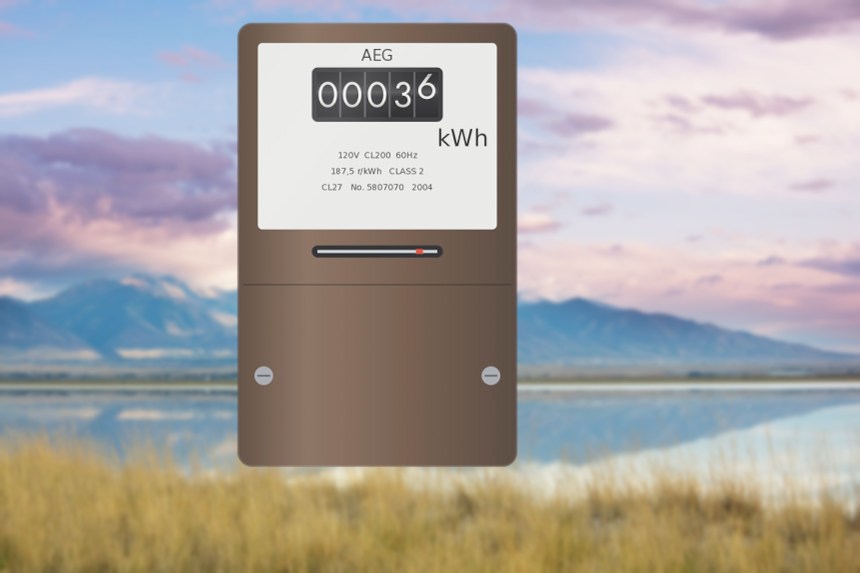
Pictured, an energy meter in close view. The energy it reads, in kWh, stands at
36 kWh
